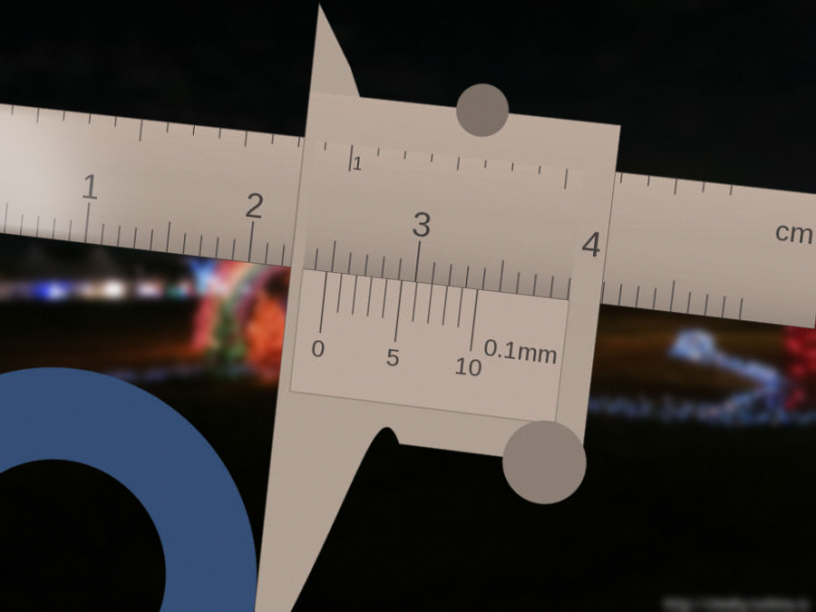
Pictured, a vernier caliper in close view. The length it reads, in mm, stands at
24.7 mm
